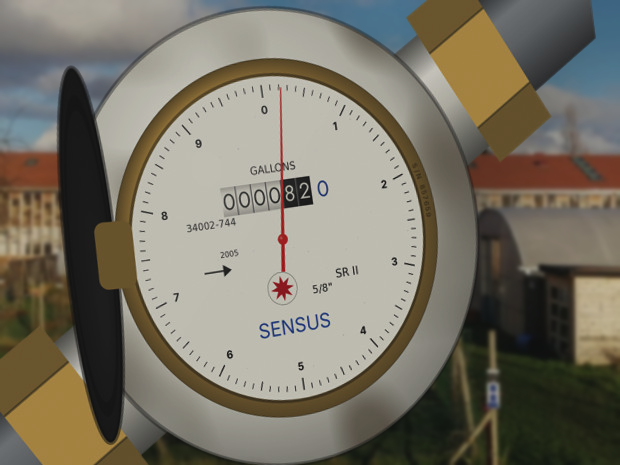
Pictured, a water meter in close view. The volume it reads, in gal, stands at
820.2 gal
